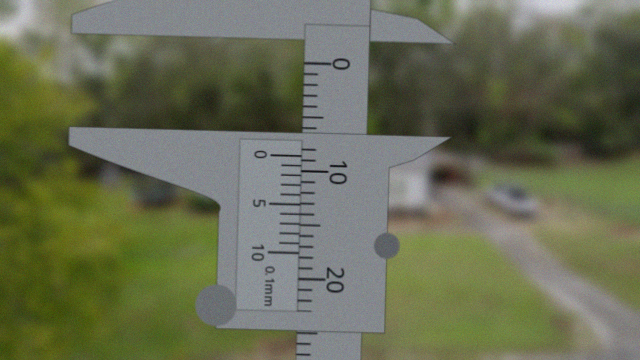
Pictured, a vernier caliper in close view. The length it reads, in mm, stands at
8.6 mm
